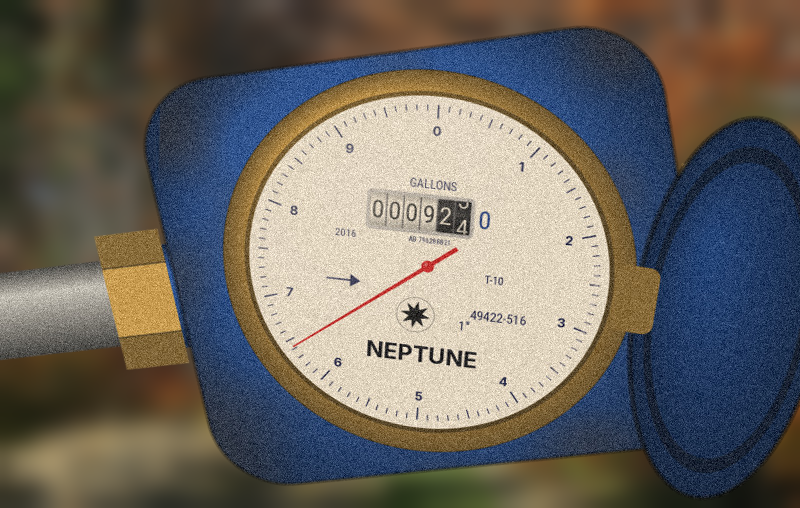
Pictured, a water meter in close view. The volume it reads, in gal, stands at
9236.4 gal
